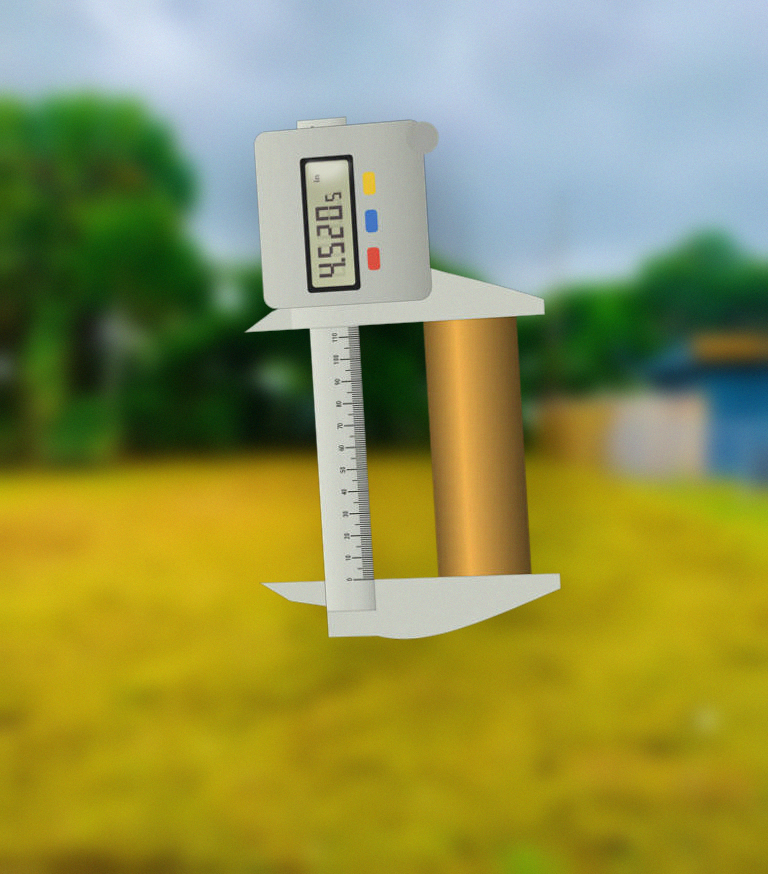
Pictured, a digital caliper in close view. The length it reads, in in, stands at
4.5205 in
